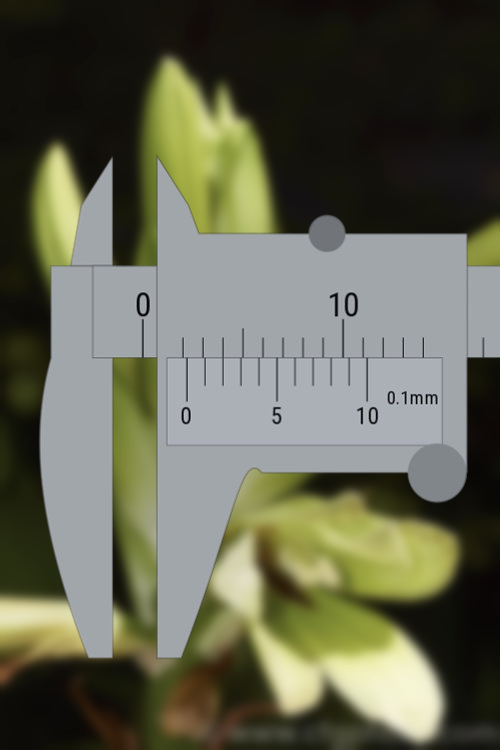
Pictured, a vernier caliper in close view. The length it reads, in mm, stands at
2.2 mm
